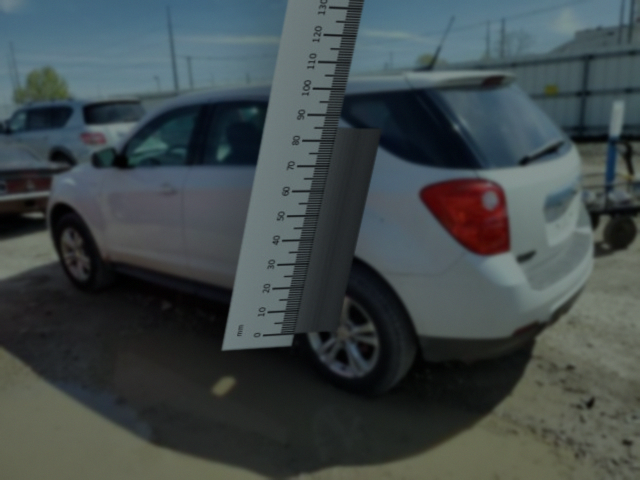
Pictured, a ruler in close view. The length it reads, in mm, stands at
85 mm
